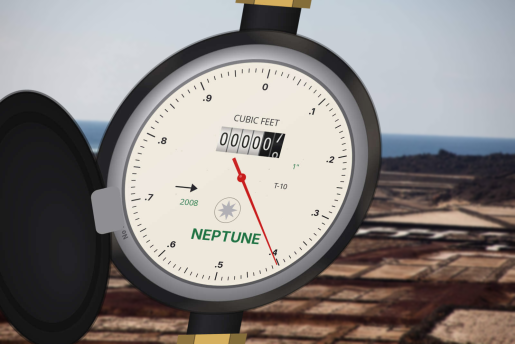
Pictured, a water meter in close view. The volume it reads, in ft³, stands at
7.40 ft³
